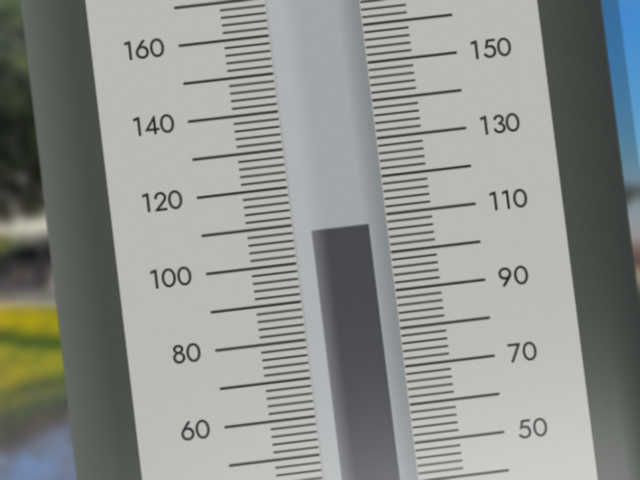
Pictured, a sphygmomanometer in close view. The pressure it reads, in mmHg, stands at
108 mmHg
